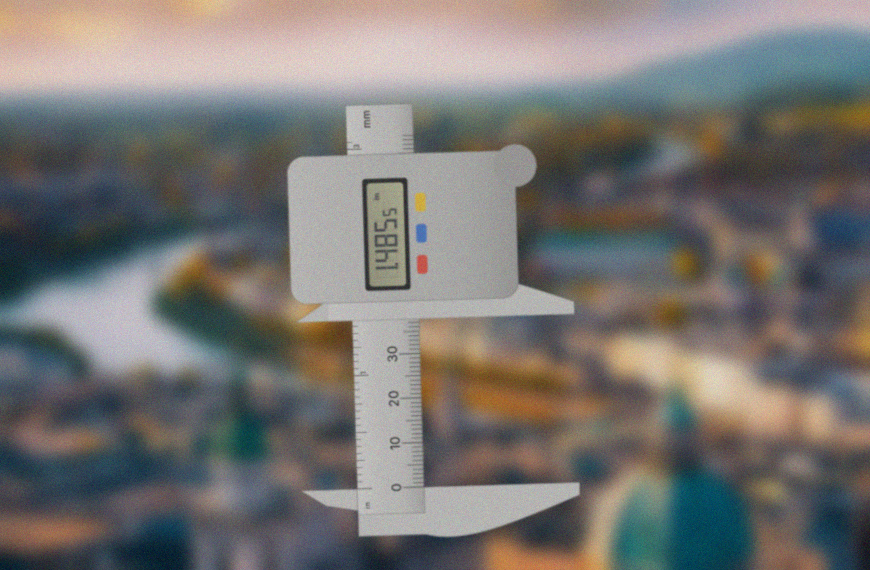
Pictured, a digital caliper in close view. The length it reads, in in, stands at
1.4855 in
